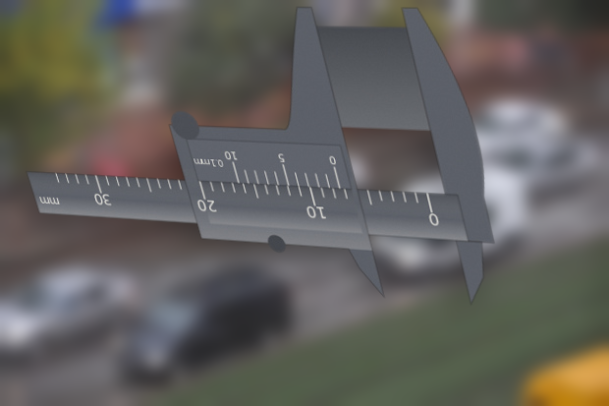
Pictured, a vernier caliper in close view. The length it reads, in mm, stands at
7.4 mm
